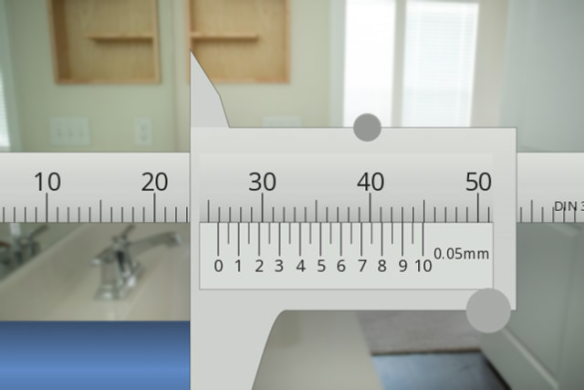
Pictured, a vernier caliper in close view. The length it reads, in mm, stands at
25.9 mm
